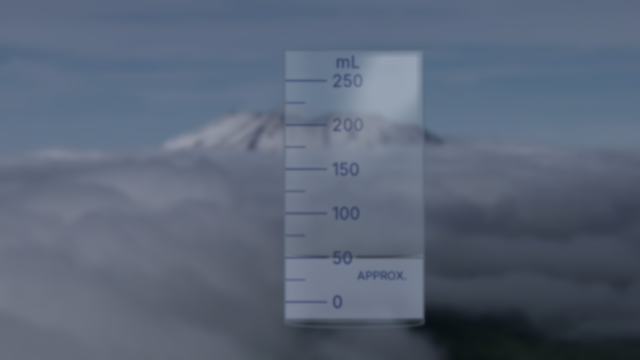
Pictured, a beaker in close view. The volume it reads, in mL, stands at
50 mL
